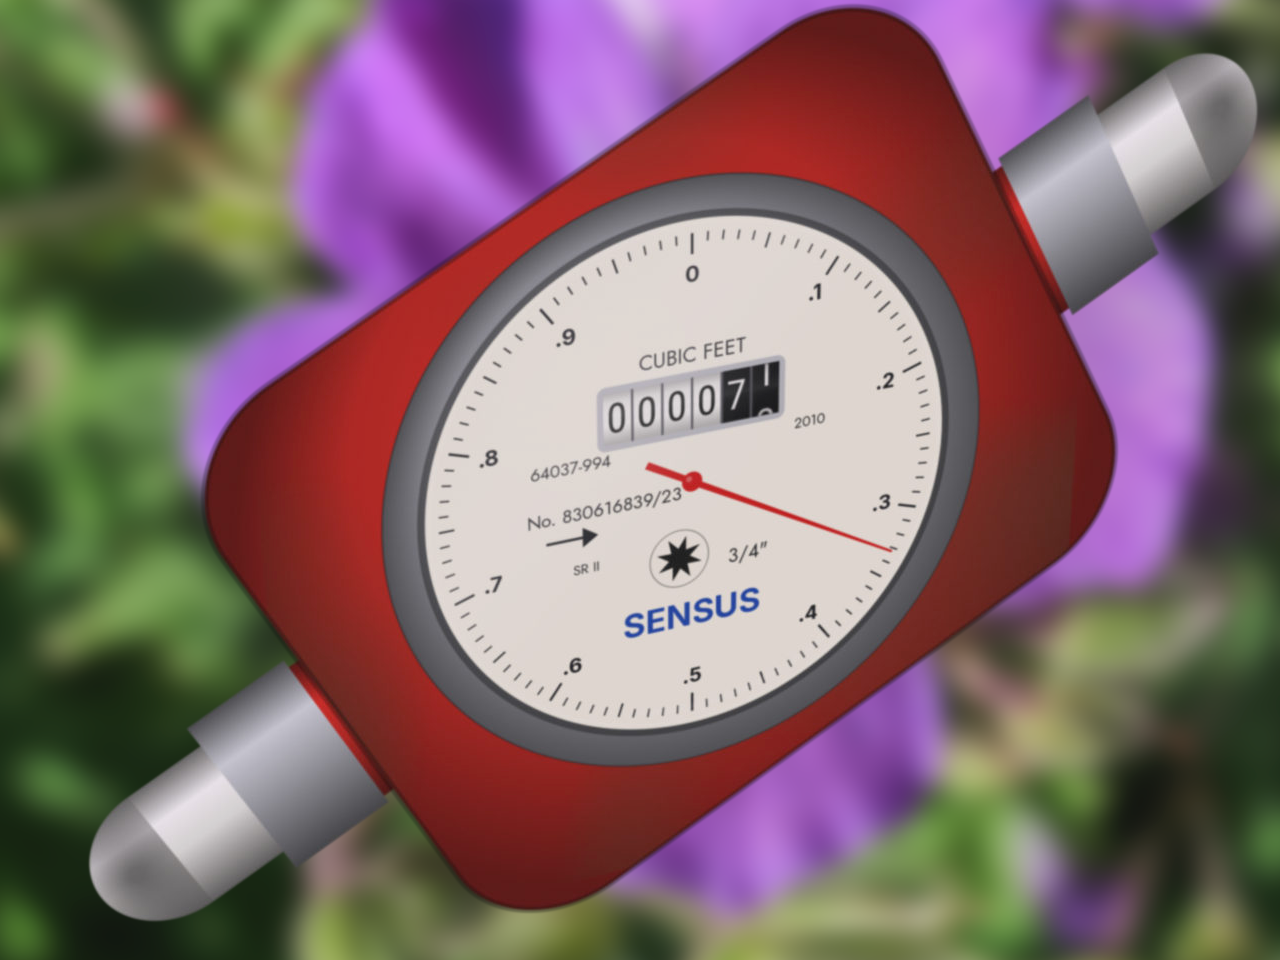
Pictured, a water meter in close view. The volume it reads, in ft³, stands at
71.33 ft³
